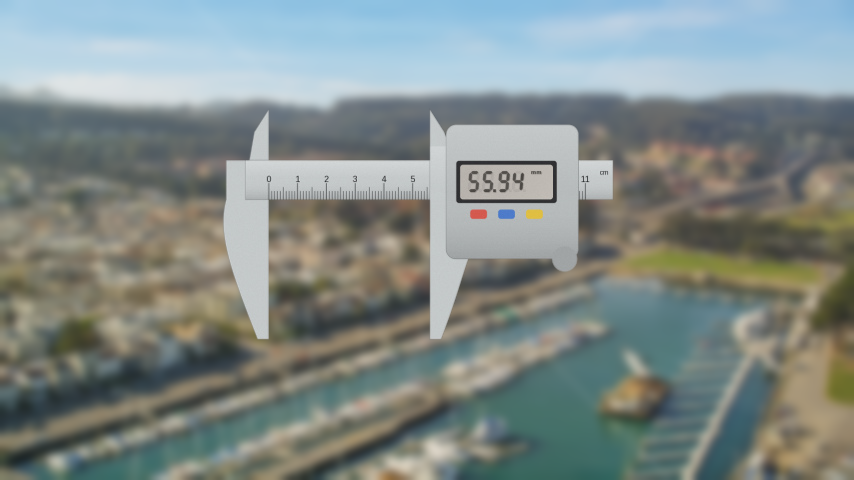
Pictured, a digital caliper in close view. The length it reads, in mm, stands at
55.94 mm
